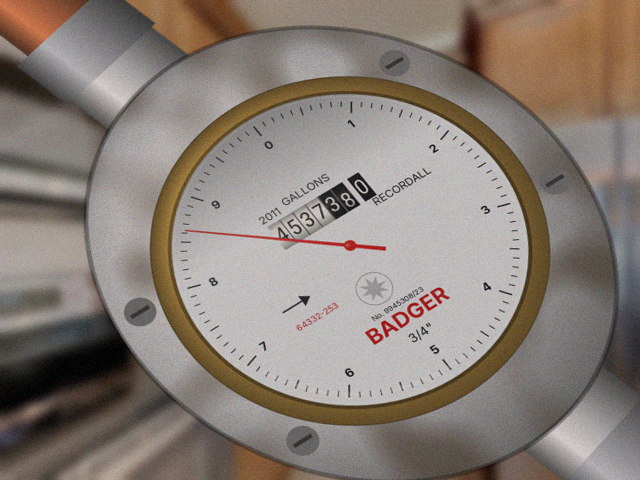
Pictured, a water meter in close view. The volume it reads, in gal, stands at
4537378.6 gal
